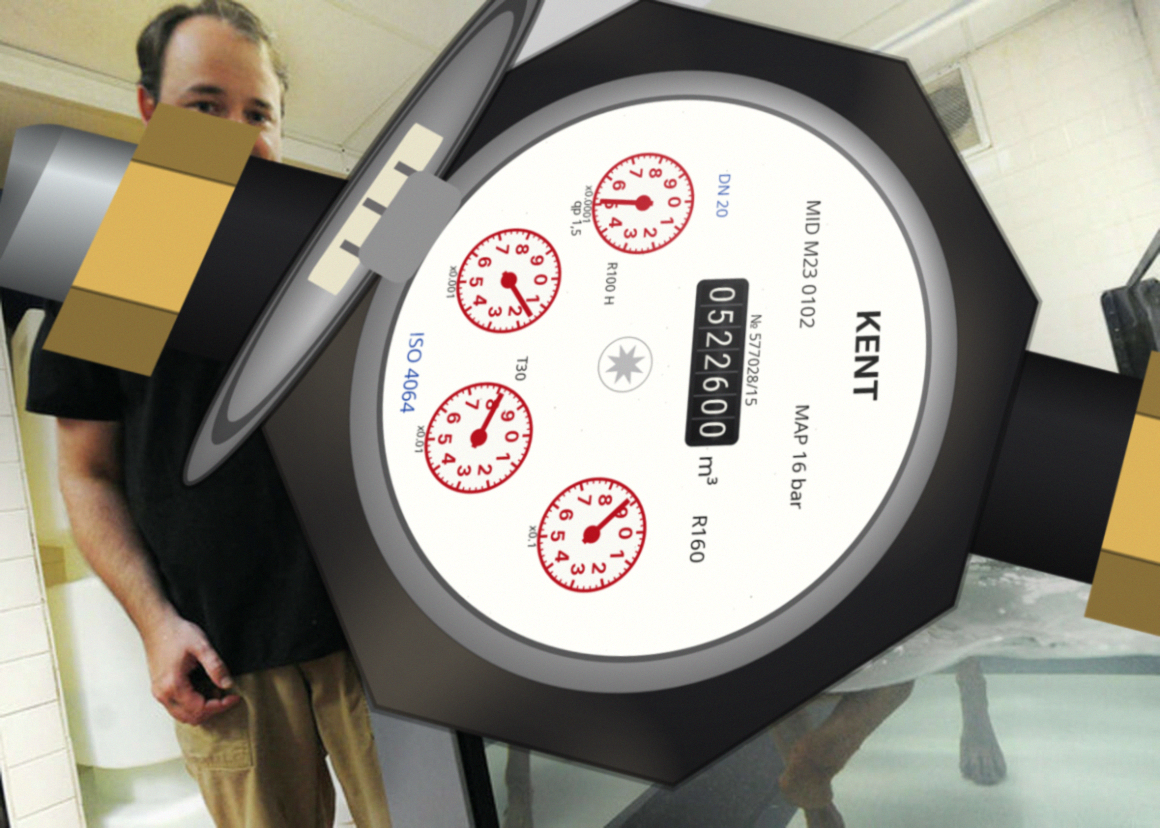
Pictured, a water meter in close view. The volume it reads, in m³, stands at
522600.8815 m³
